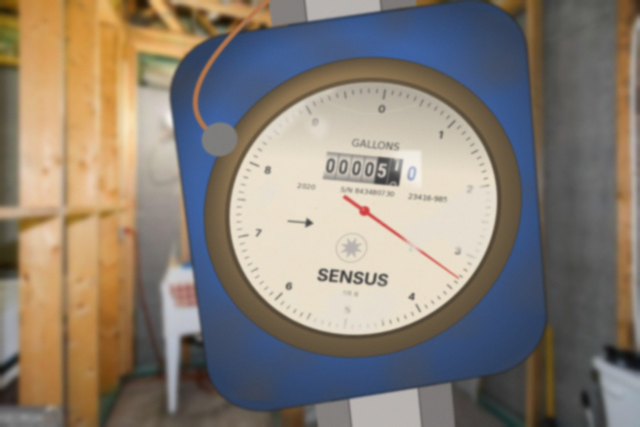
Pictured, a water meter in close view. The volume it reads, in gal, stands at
513.3 gal
